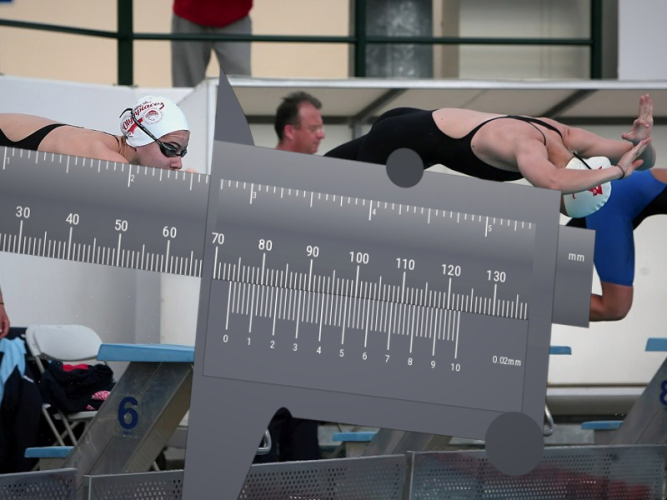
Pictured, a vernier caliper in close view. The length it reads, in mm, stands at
73.5 mm
